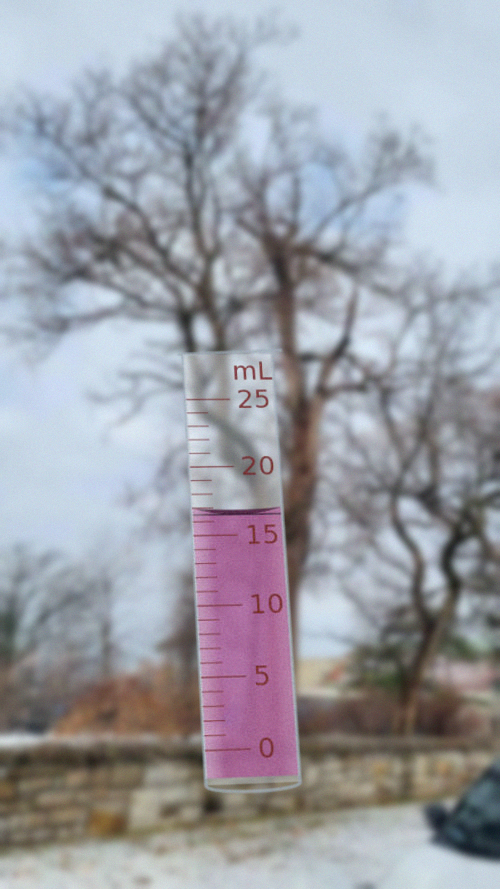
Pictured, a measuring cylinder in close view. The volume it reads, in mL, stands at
16.5 mL
